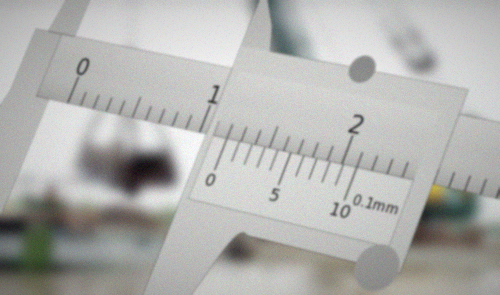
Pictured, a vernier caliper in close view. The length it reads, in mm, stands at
12.0 mm
